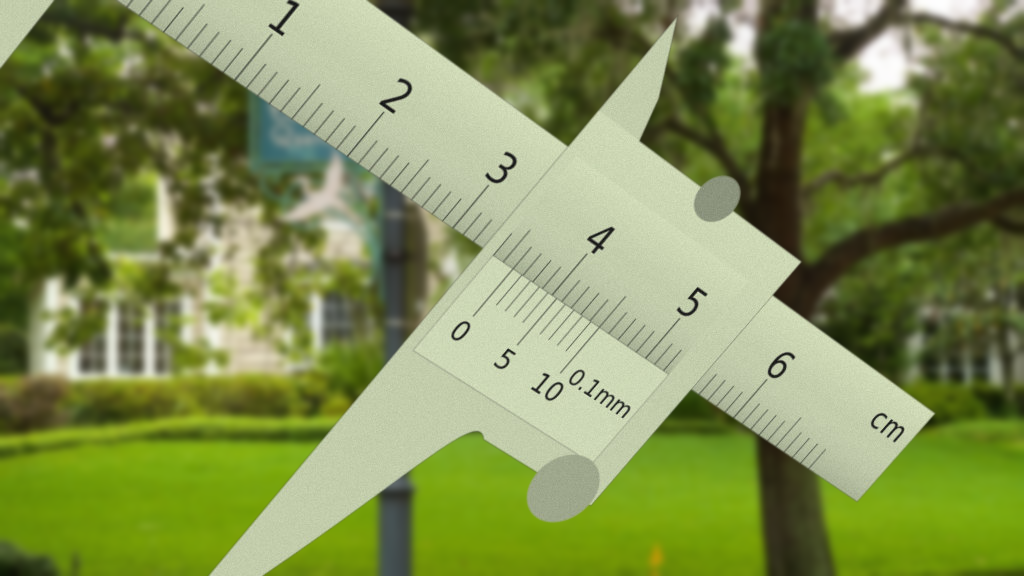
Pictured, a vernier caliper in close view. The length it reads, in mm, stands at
36.0 mm
